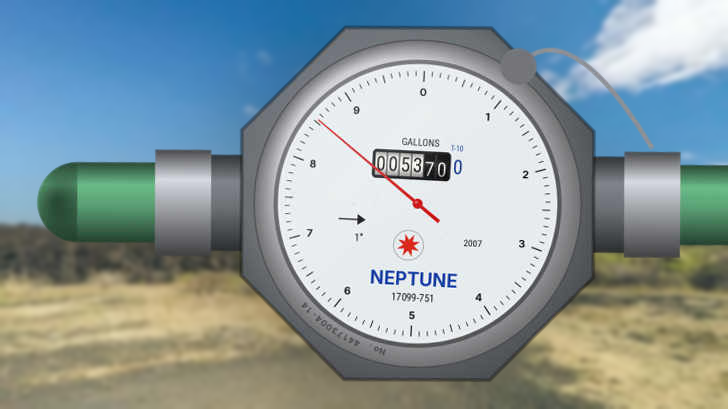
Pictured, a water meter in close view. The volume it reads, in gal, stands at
53698.5 gal
